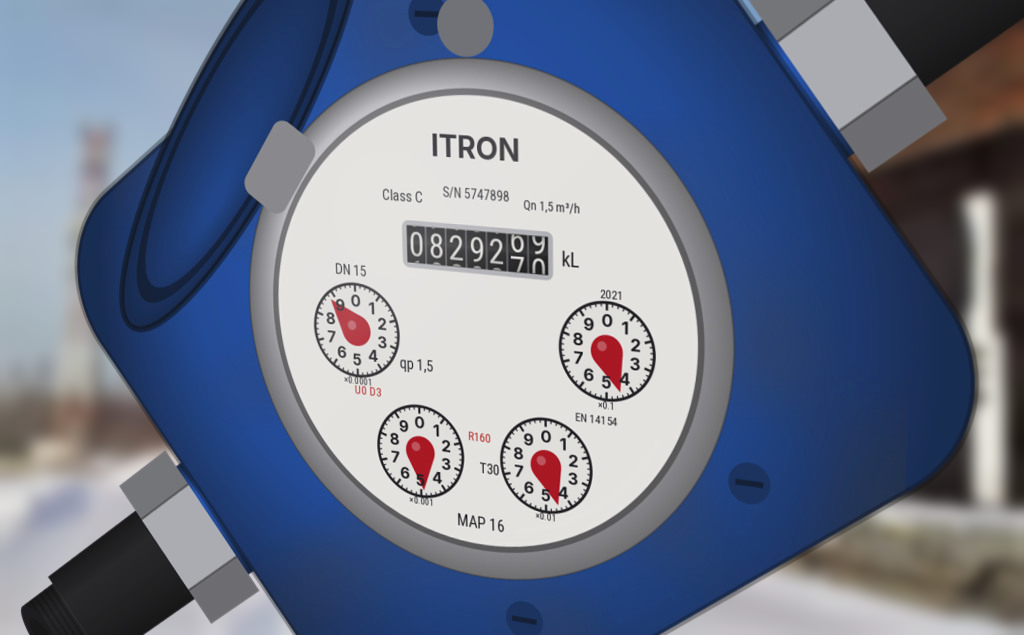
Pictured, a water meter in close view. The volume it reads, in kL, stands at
829269.4448 kL
